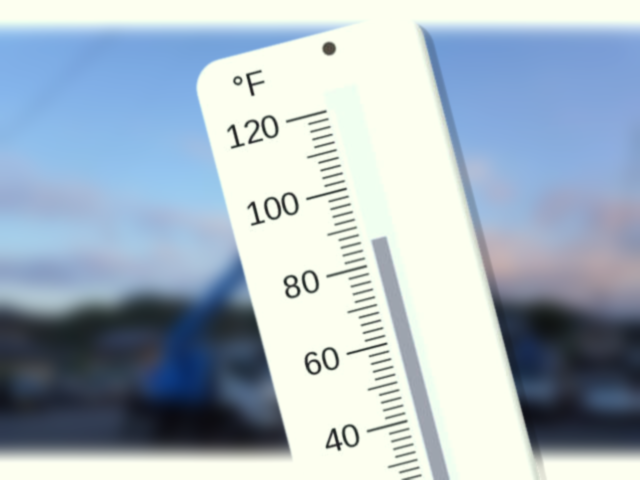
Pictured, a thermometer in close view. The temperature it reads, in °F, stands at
86 °F
